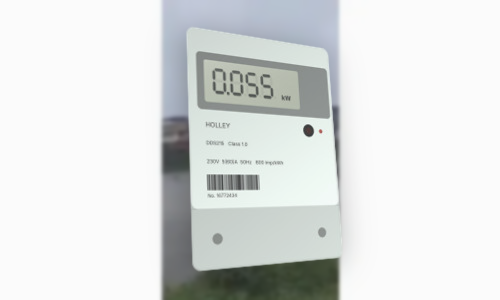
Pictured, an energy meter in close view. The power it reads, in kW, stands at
0.055 kW
